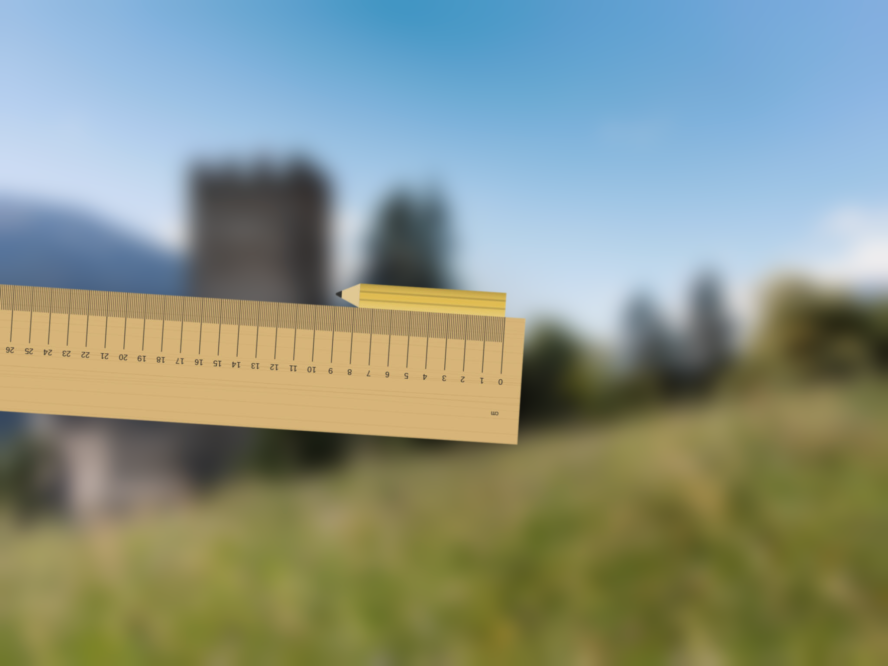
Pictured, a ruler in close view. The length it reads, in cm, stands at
9 cm
